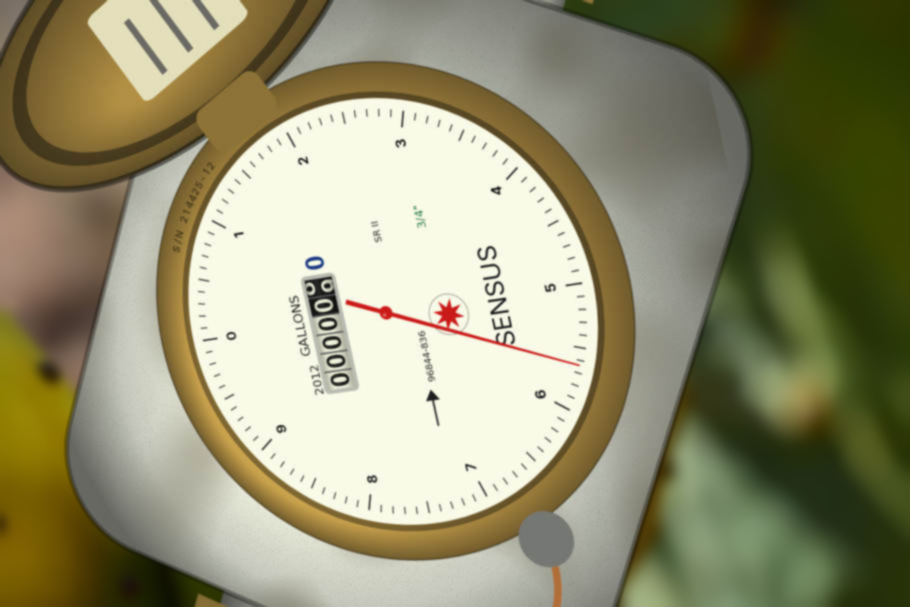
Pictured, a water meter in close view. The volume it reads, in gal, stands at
85.6 gal
